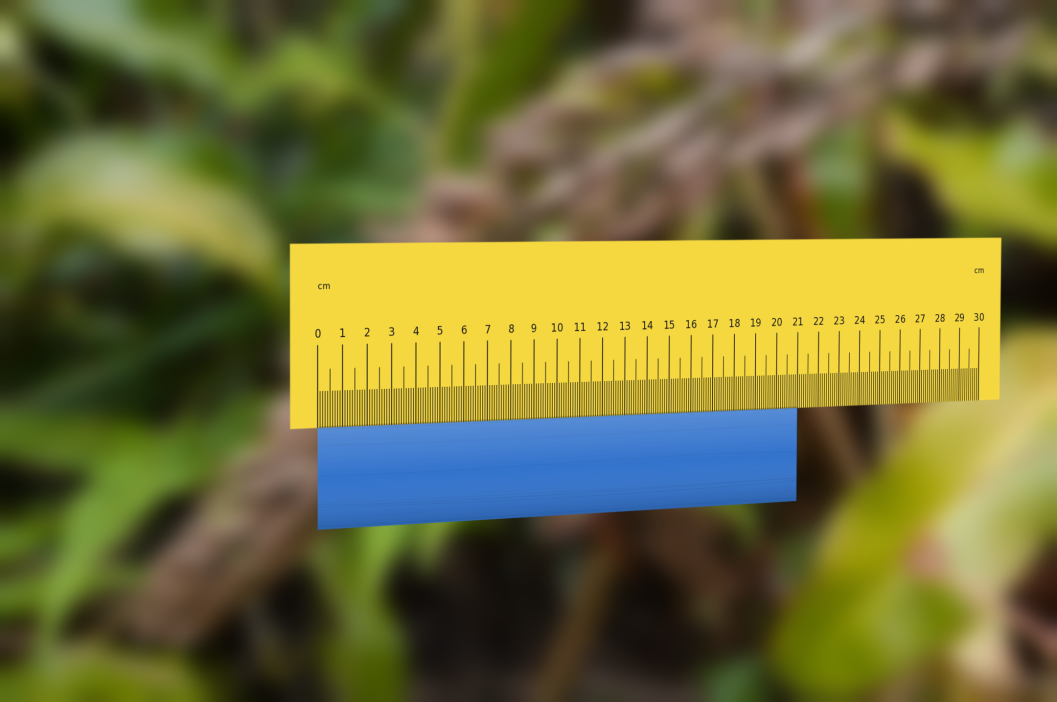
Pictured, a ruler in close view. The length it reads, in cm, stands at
21 cm
